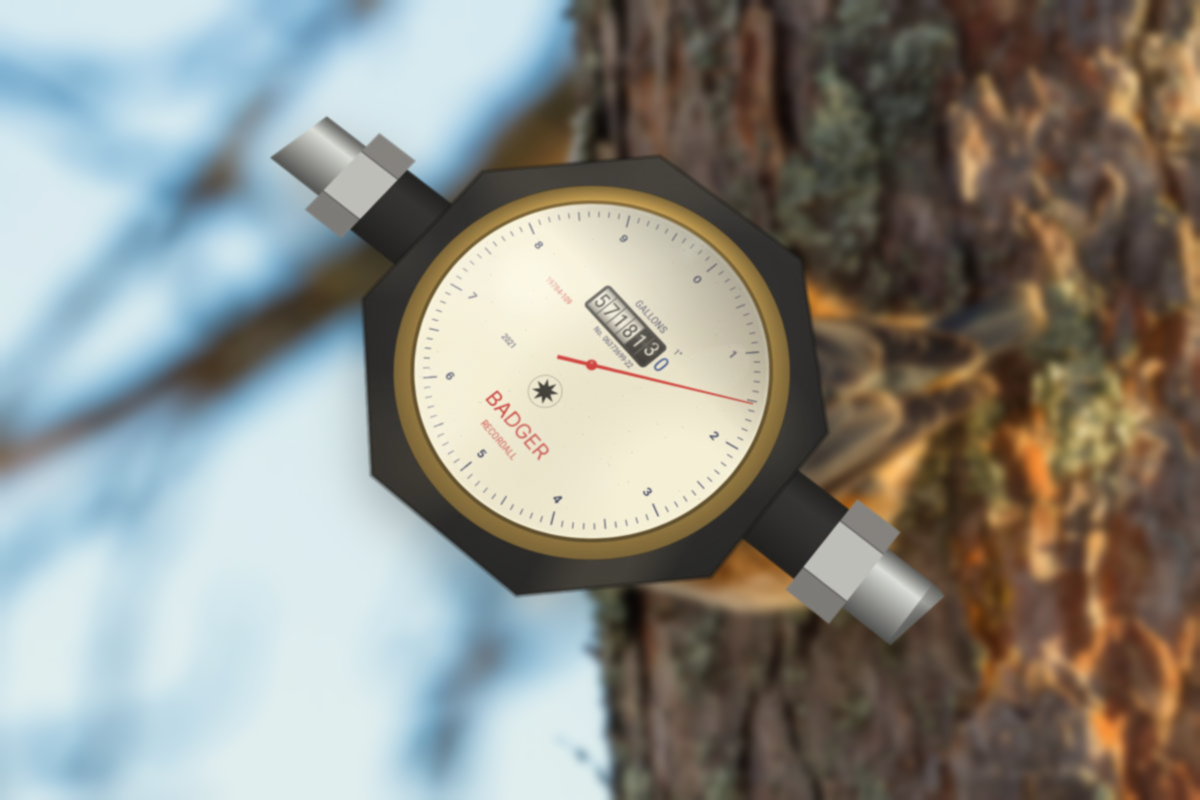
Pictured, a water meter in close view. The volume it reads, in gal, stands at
5718131.5 gal
